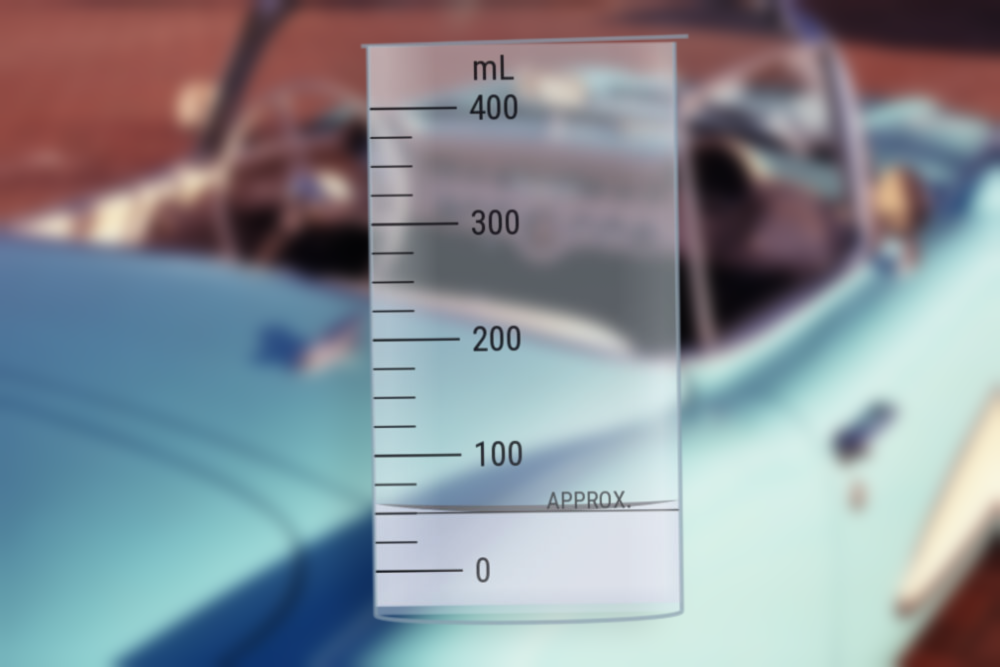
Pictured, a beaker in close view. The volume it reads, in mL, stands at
50 mL
